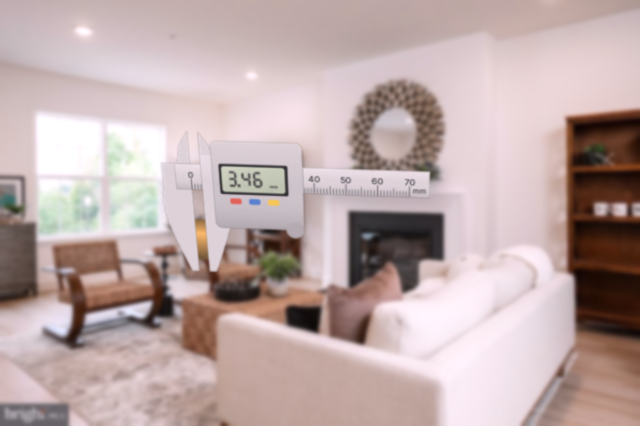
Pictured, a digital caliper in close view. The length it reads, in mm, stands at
3.46 mm
